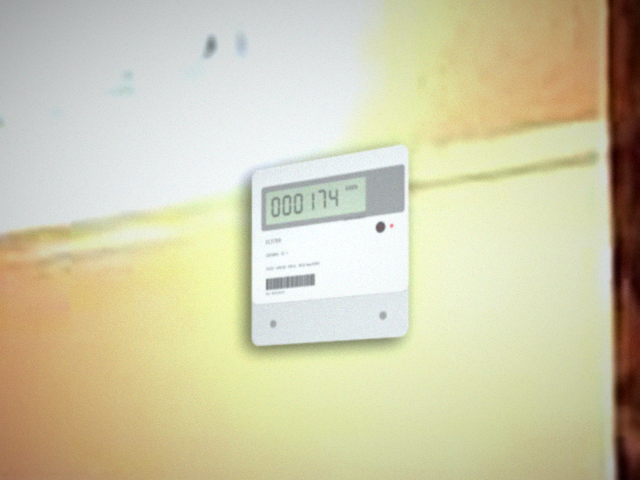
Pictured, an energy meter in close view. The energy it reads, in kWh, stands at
174 kWh
